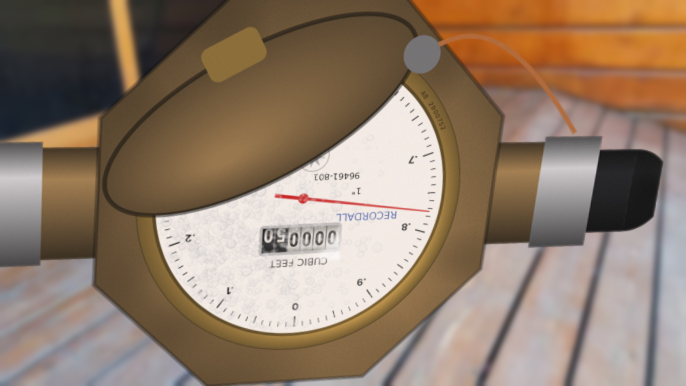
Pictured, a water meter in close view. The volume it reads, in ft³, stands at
49.77 ft³
